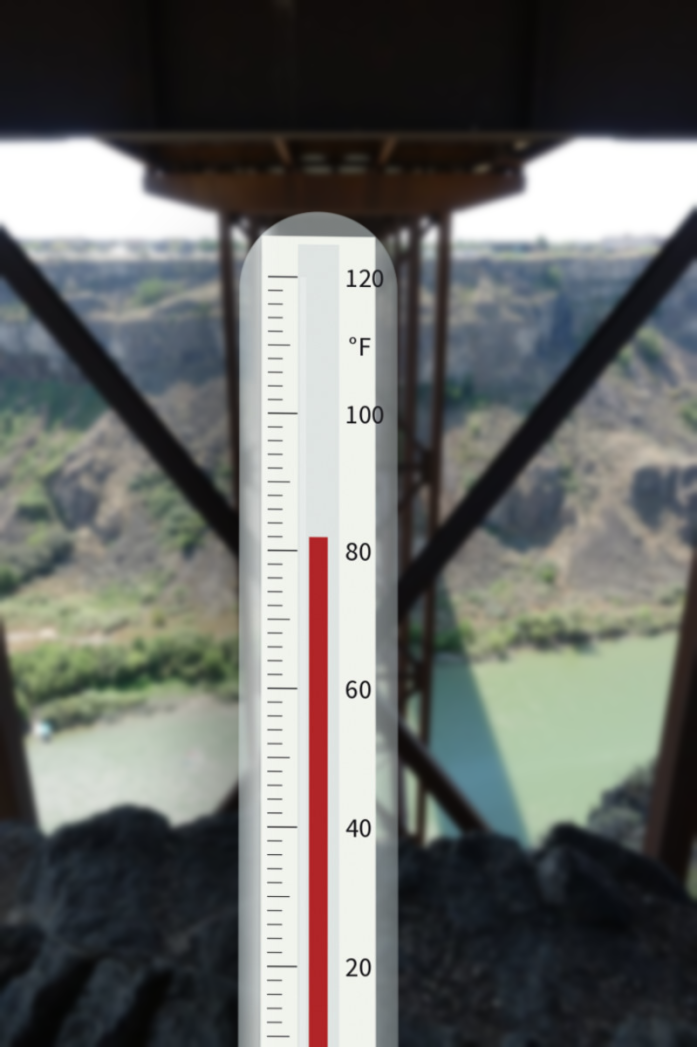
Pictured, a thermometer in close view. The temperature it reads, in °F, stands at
82 °F
